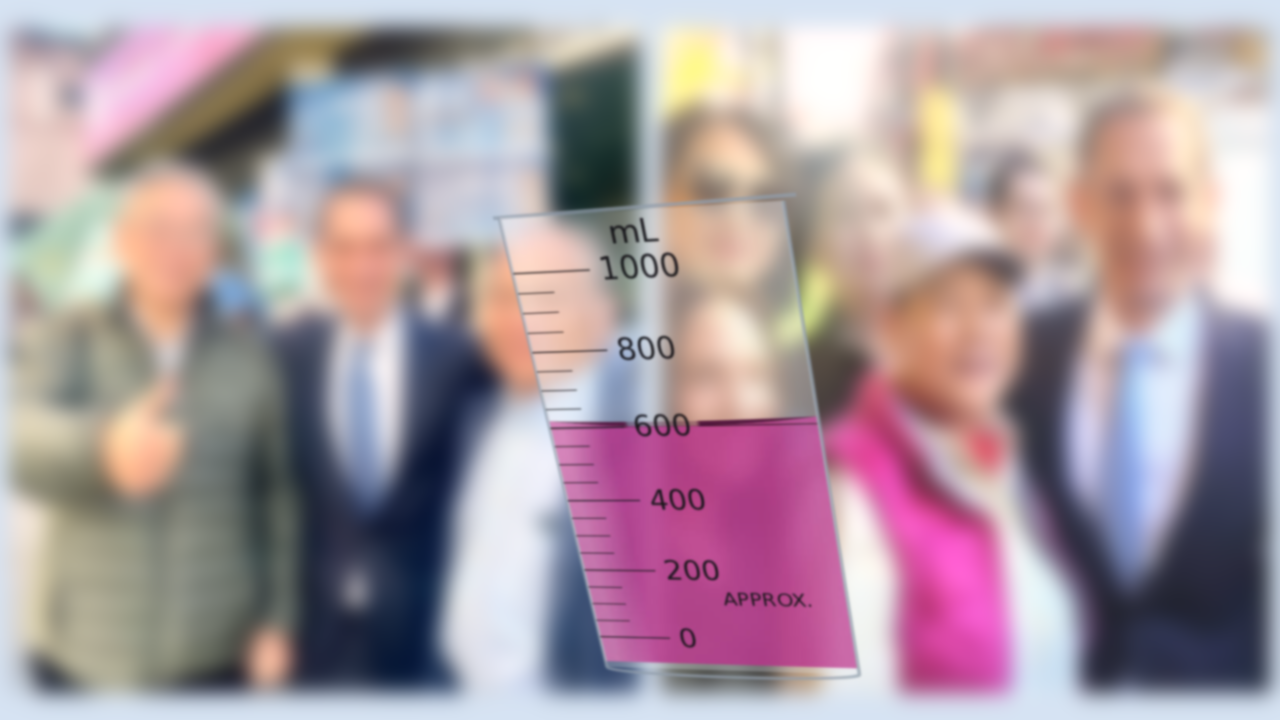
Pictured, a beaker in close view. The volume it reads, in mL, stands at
600 mL
